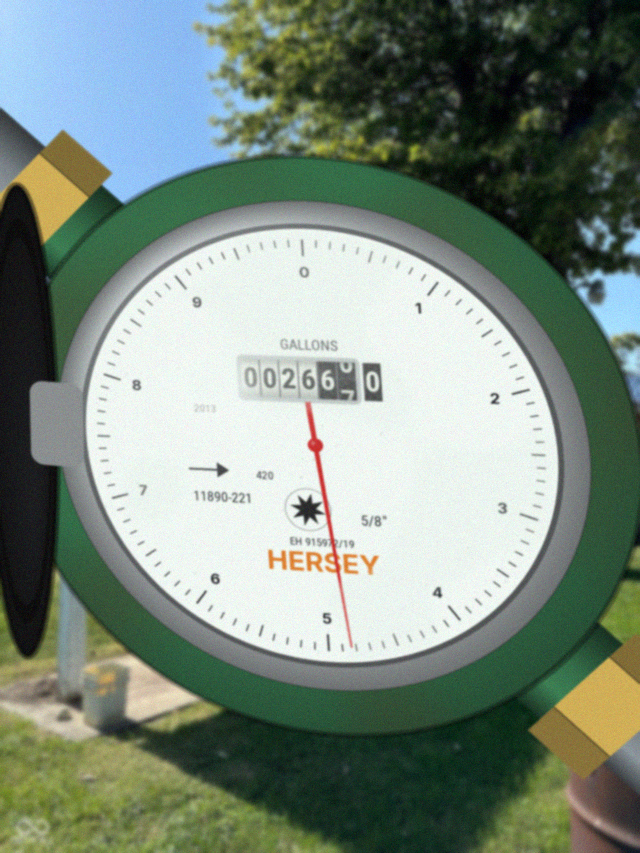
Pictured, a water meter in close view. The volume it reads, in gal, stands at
26664.8 gal
